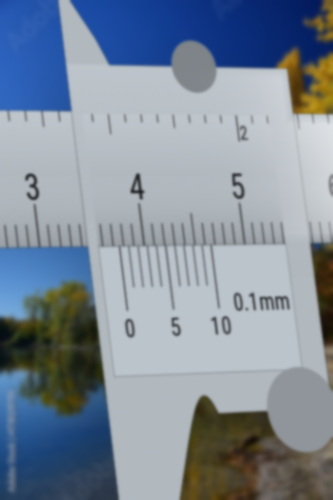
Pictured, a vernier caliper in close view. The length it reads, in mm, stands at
37.6 mm
